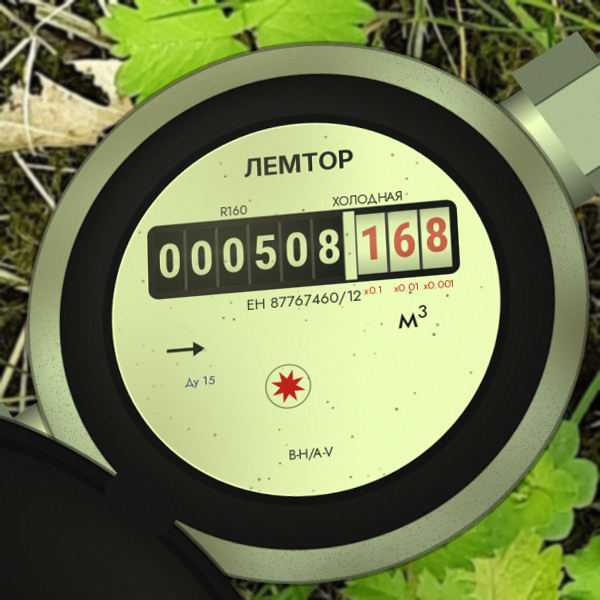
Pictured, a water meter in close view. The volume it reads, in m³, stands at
508.168 m³
